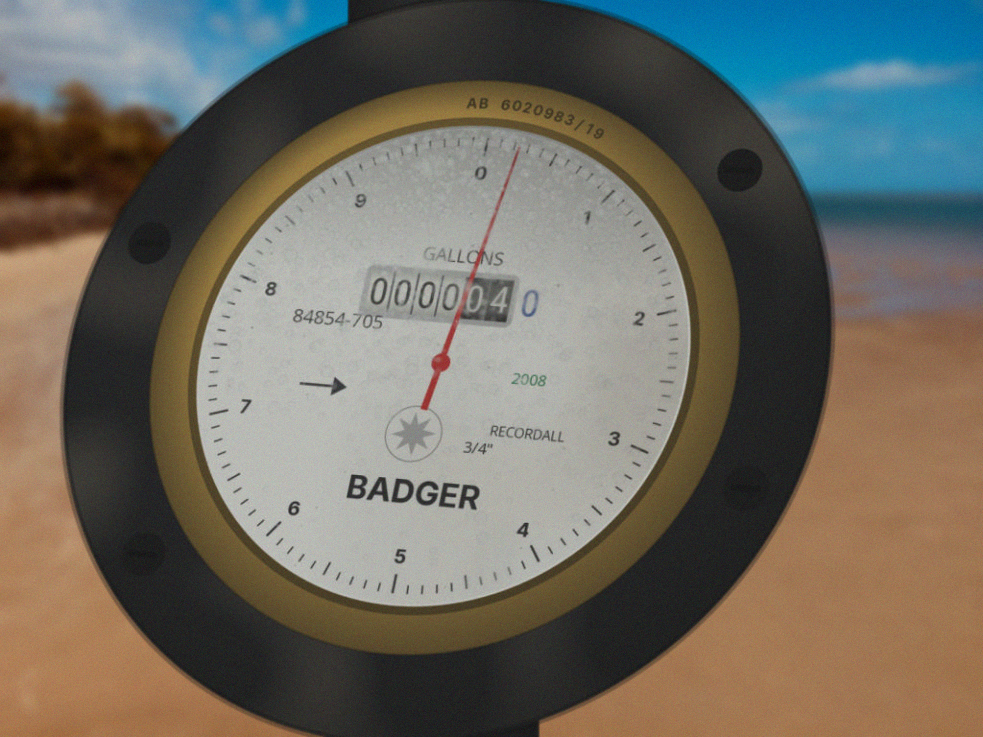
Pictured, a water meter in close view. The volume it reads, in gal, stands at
40.2 gal
